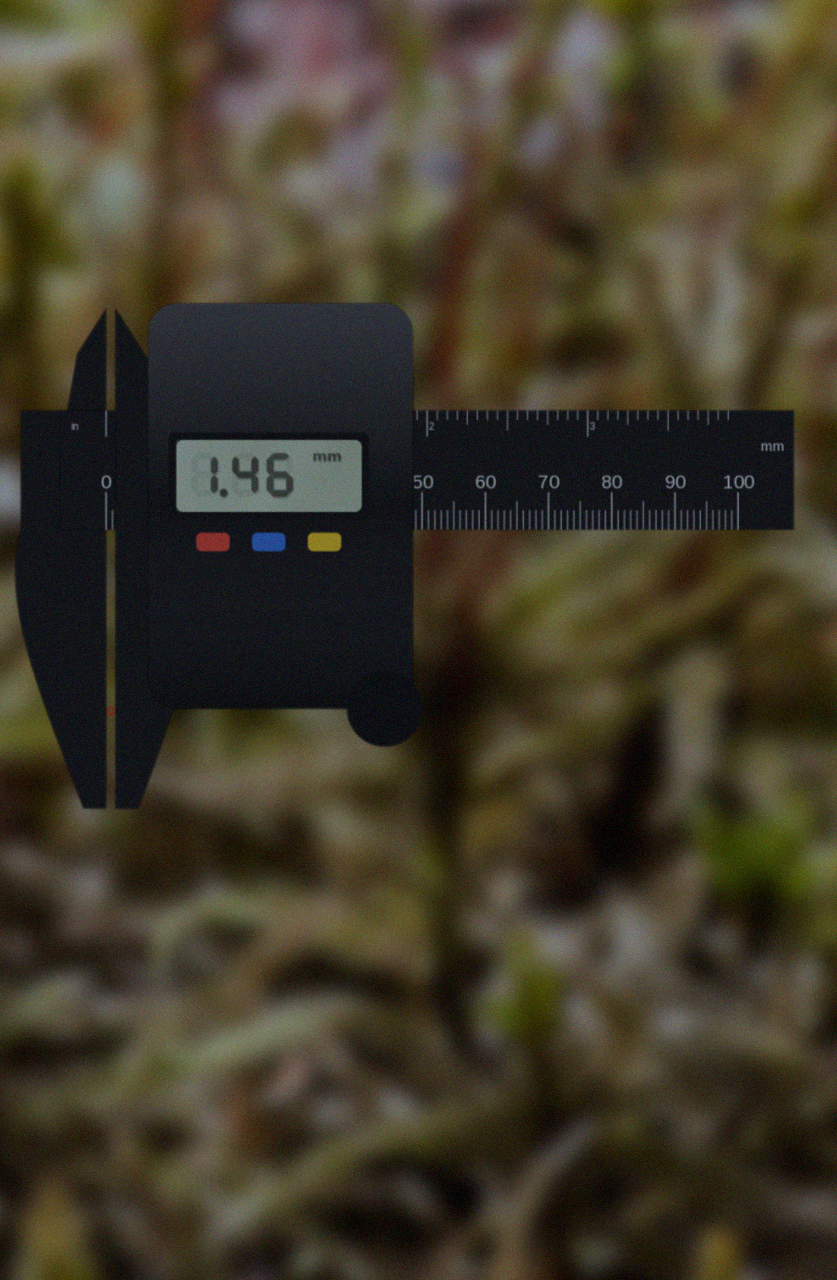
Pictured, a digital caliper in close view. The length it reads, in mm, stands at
1.46 mm
